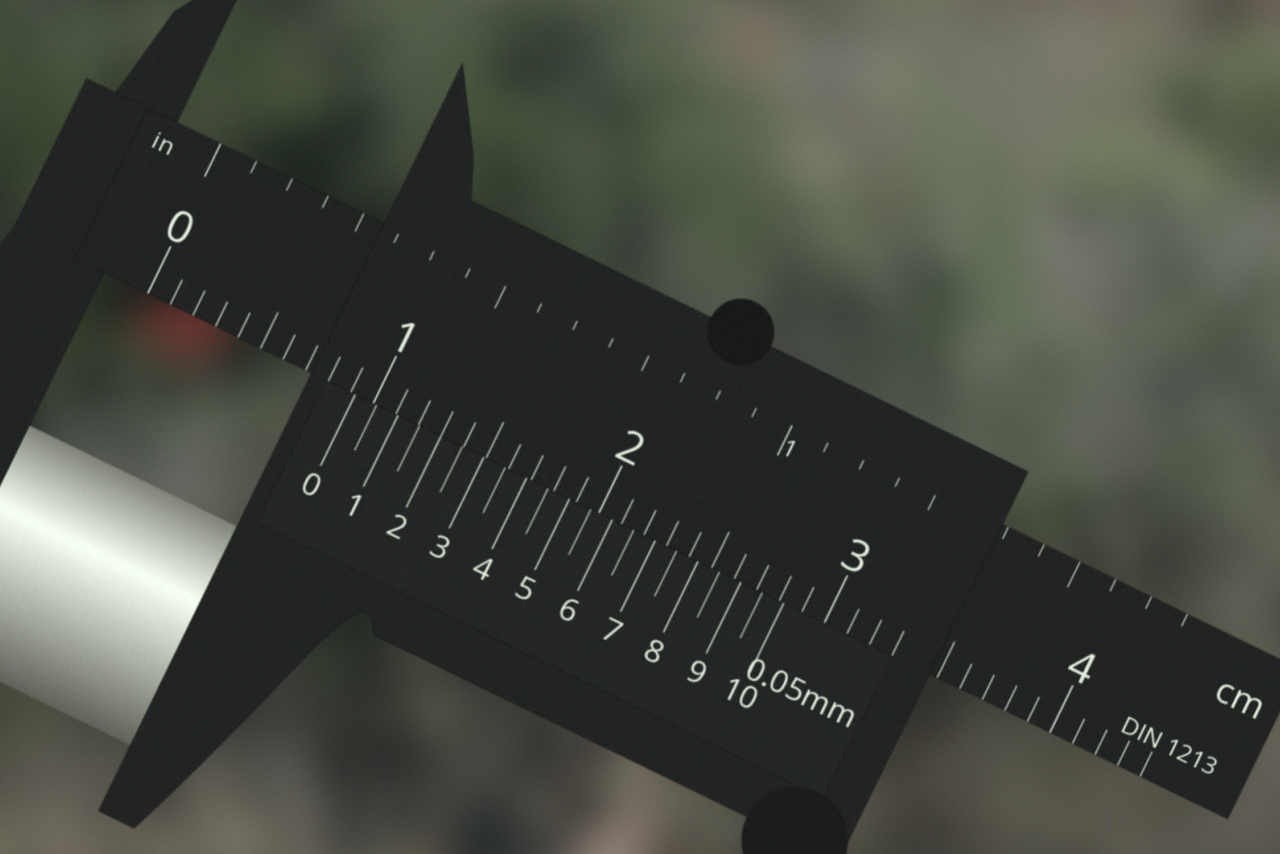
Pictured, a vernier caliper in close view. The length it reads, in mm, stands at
9.2 mm
